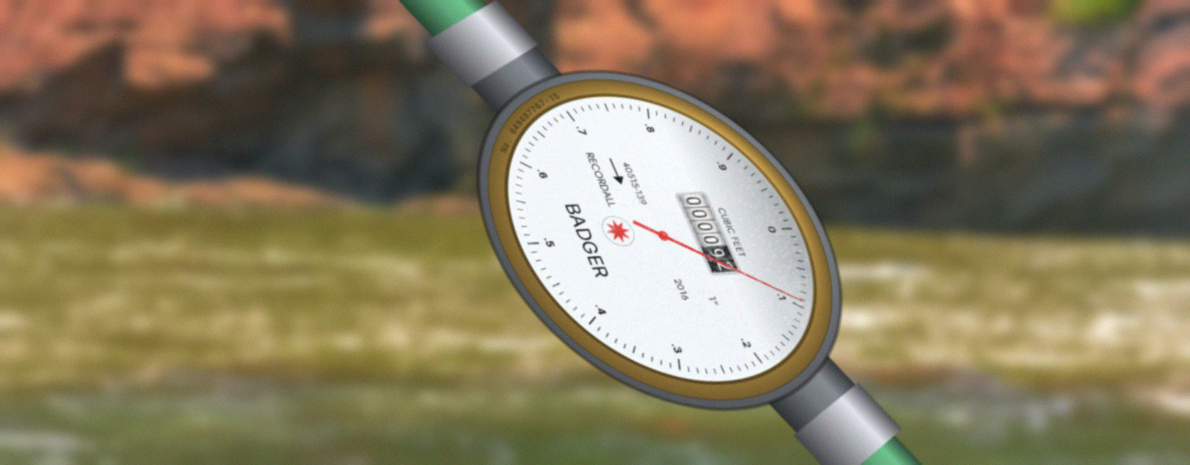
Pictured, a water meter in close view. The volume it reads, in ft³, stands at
92.09 ft³
